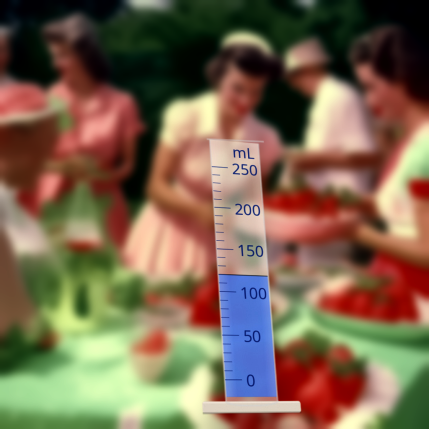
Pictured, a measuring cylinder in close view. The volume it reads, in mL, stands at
120 mL
